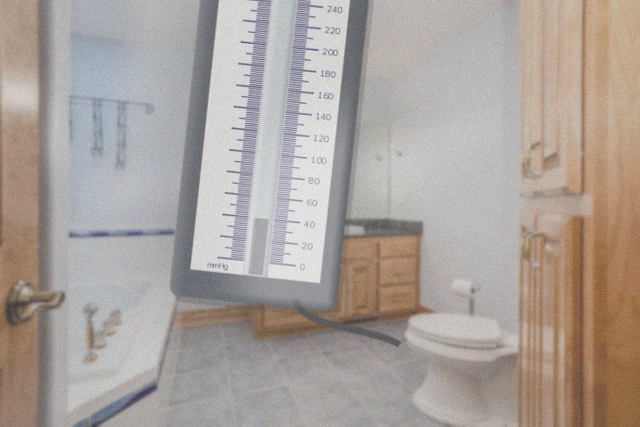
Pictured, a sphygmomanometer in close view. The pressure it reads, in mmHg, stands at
40 mmHg
